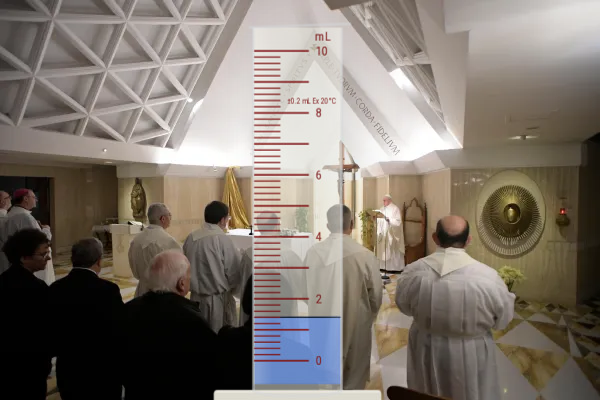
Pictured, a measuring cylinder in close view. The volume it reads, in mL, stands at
1.4 mL
